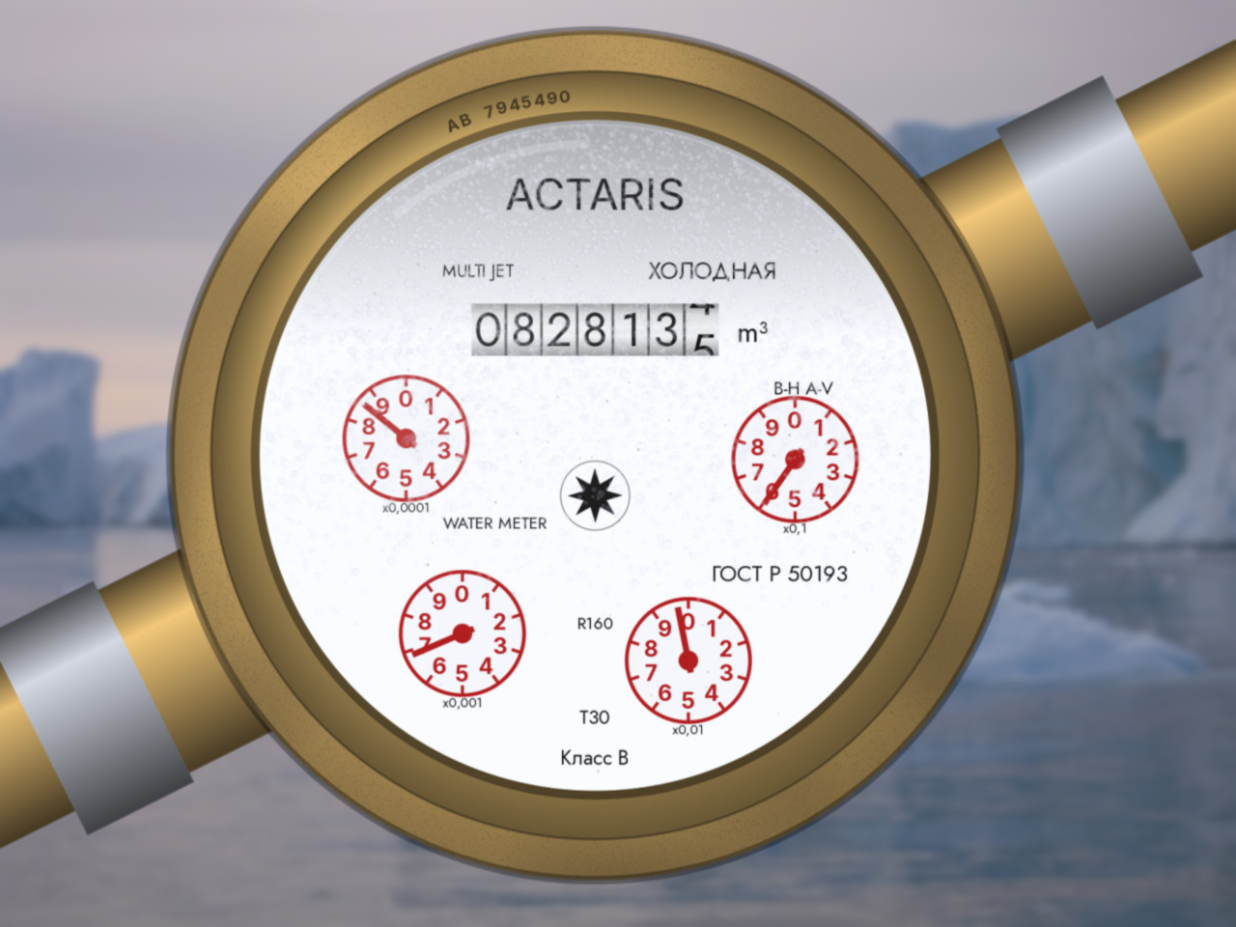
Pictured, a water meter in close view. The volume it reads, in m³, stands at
828134.5968 m³
